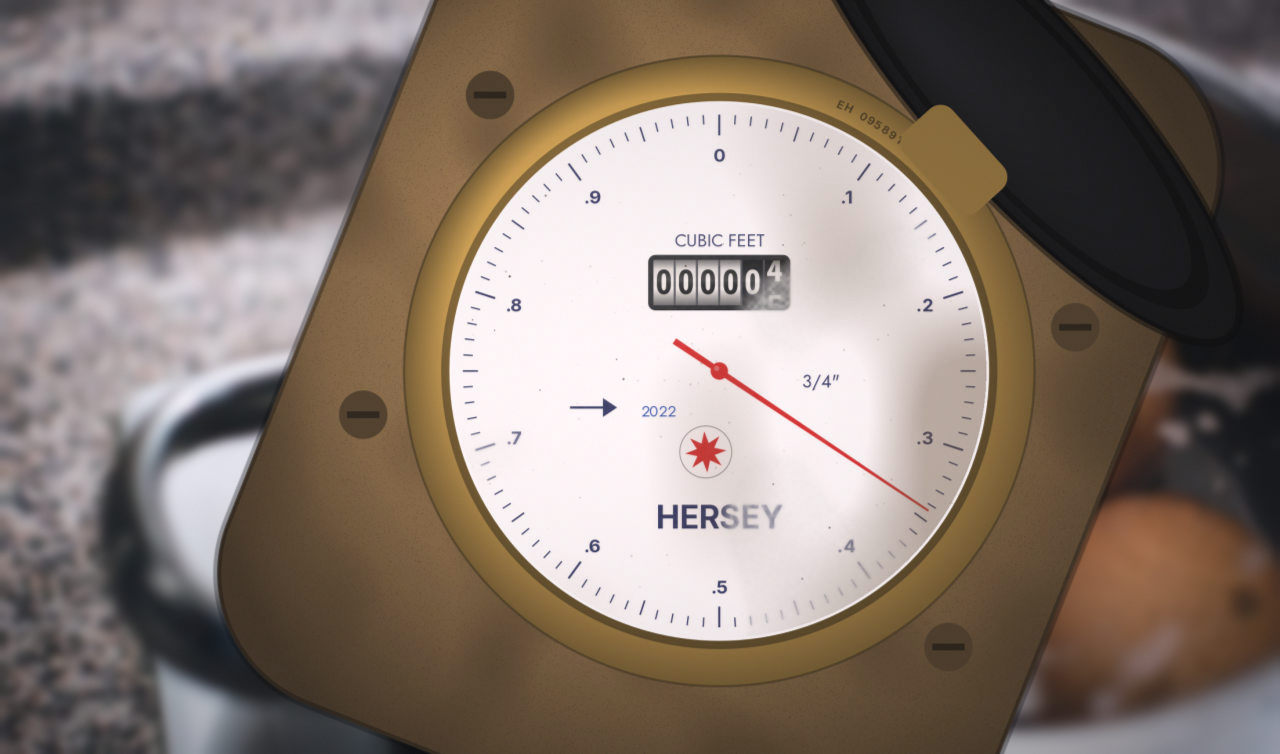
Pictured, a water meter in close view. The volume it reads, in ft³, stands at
4.34 ft³
